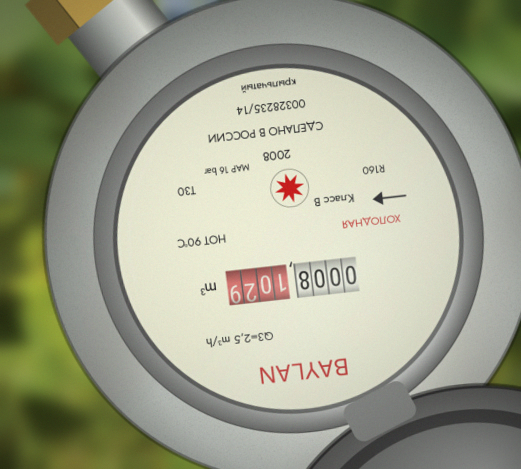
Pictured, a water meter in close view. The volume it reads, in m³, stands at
8.1029 m³
